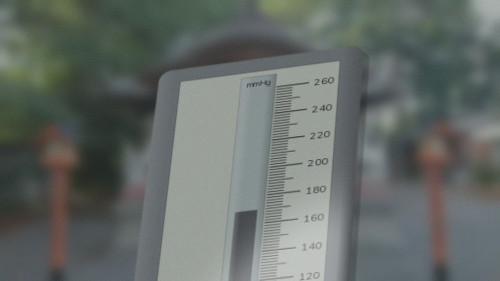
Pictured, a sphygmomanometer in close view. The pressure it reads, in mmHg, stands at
170 mmHg
